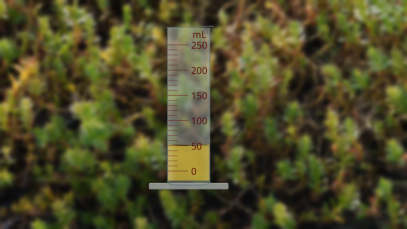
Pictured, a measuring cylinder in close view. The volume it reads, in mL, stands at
50 mL
